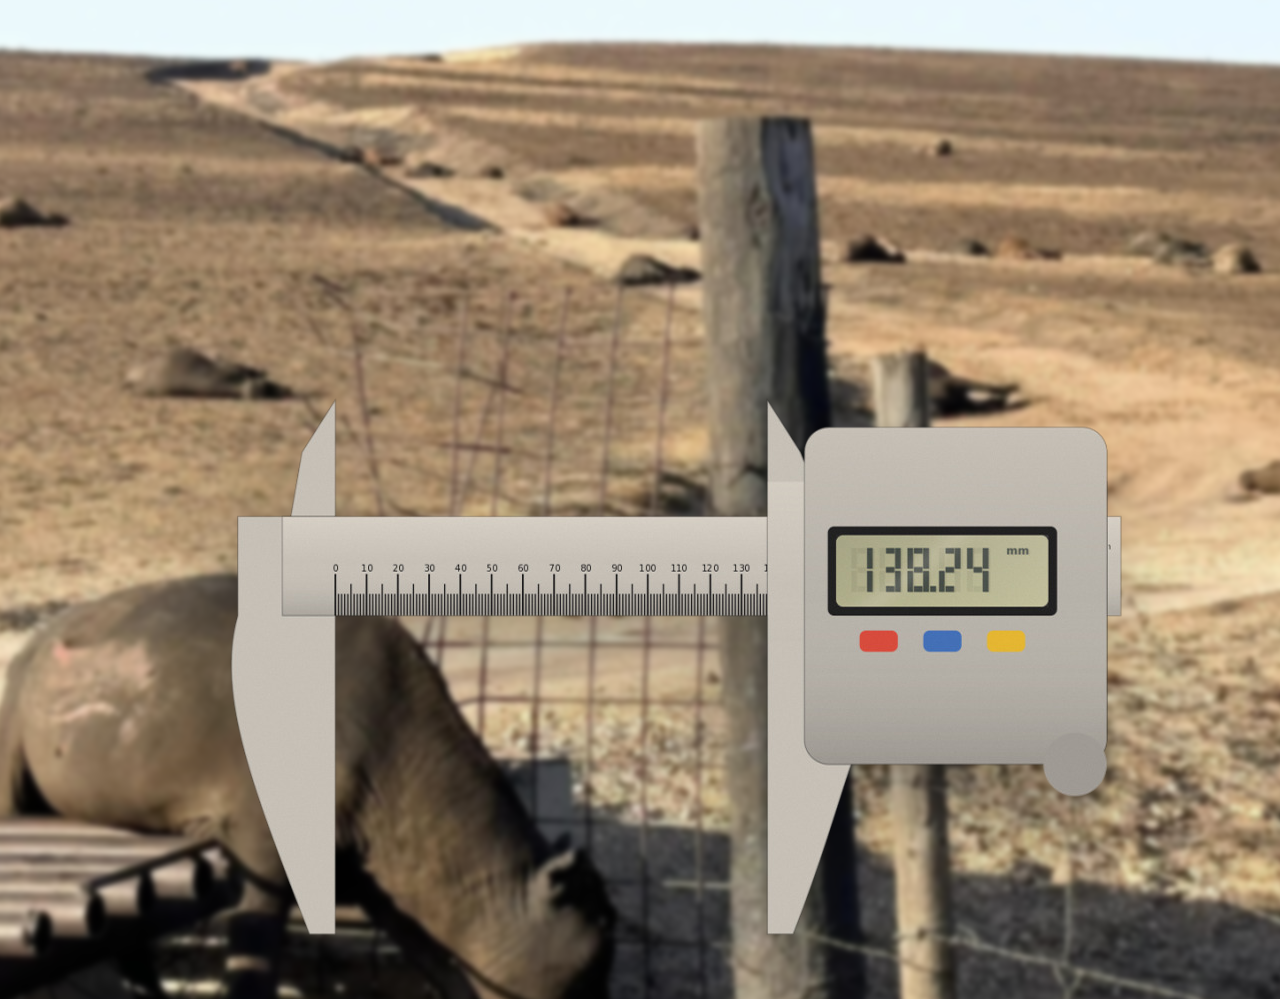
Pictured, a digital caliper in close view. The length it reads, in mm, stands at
138.24 mm
